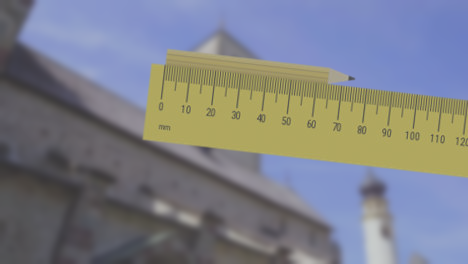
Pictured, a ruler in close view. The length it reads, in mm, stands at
75 mm
